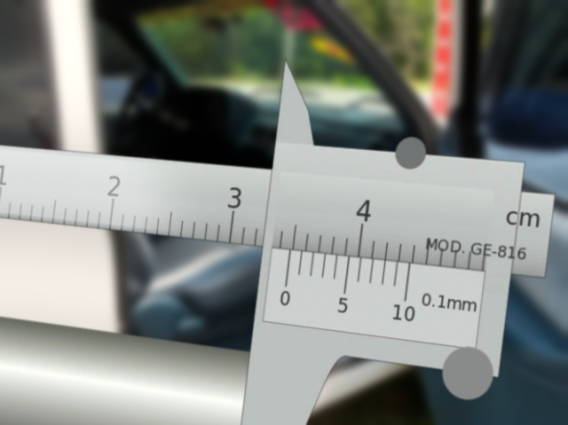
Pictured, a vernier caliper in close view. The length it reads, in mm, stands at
34.8 mm
